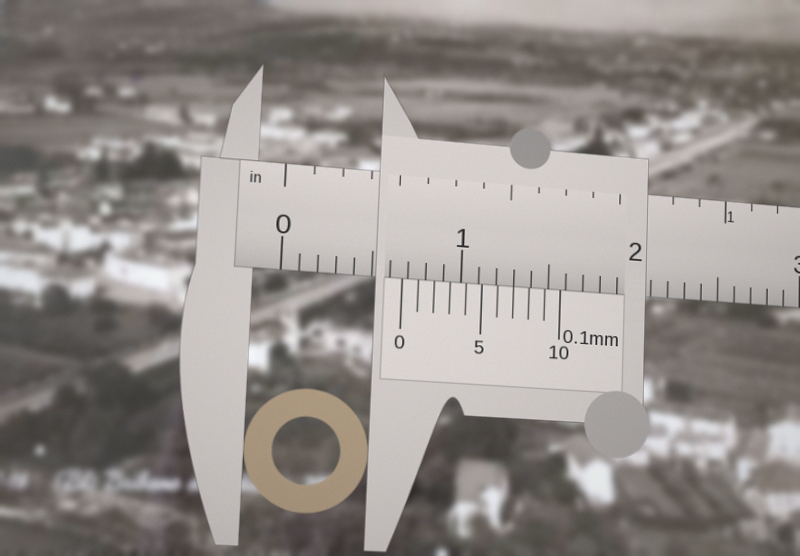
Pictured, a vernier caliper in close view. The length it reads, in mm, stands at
6.7 mm
